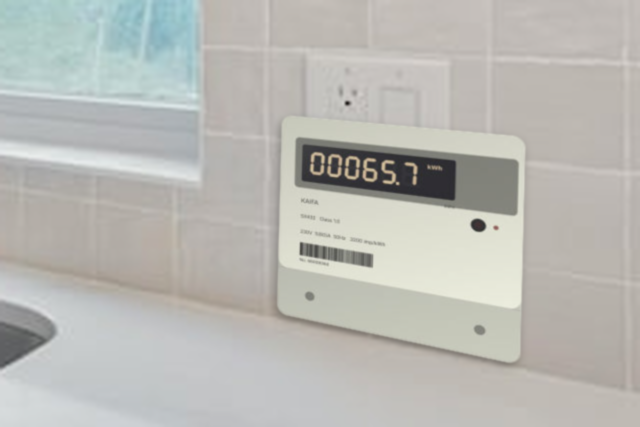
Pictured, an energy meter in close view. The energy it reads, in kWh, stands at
65.7 kWh
